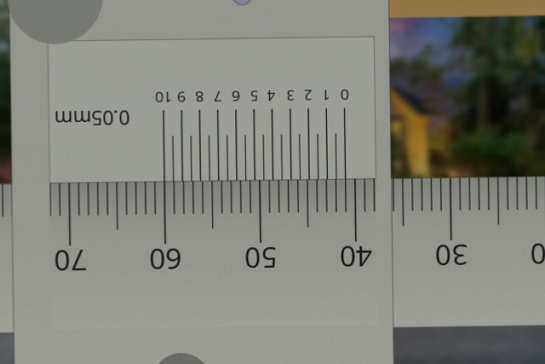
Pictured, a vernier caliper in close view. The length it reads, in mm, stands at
41.0 mm
